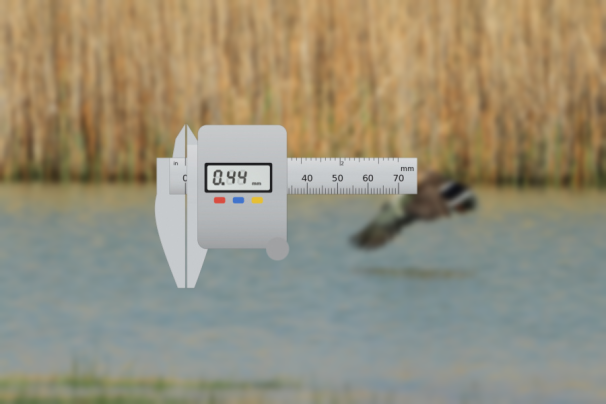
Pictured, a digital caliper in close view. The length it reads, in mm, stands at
0.44 mm
